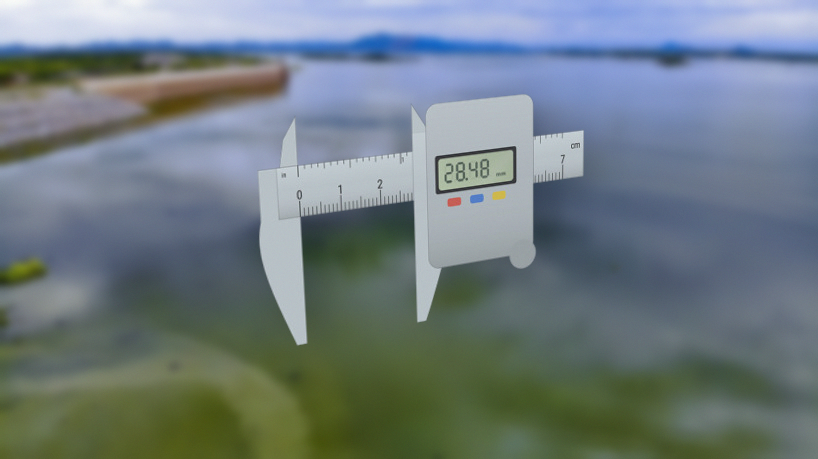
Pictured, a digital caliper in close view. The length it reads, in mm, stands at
28.48 mm
